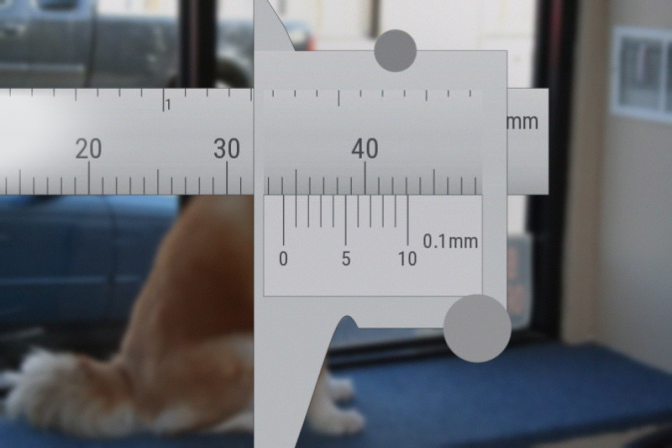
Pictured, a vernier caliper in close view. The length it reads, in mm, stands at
34.1 mm
